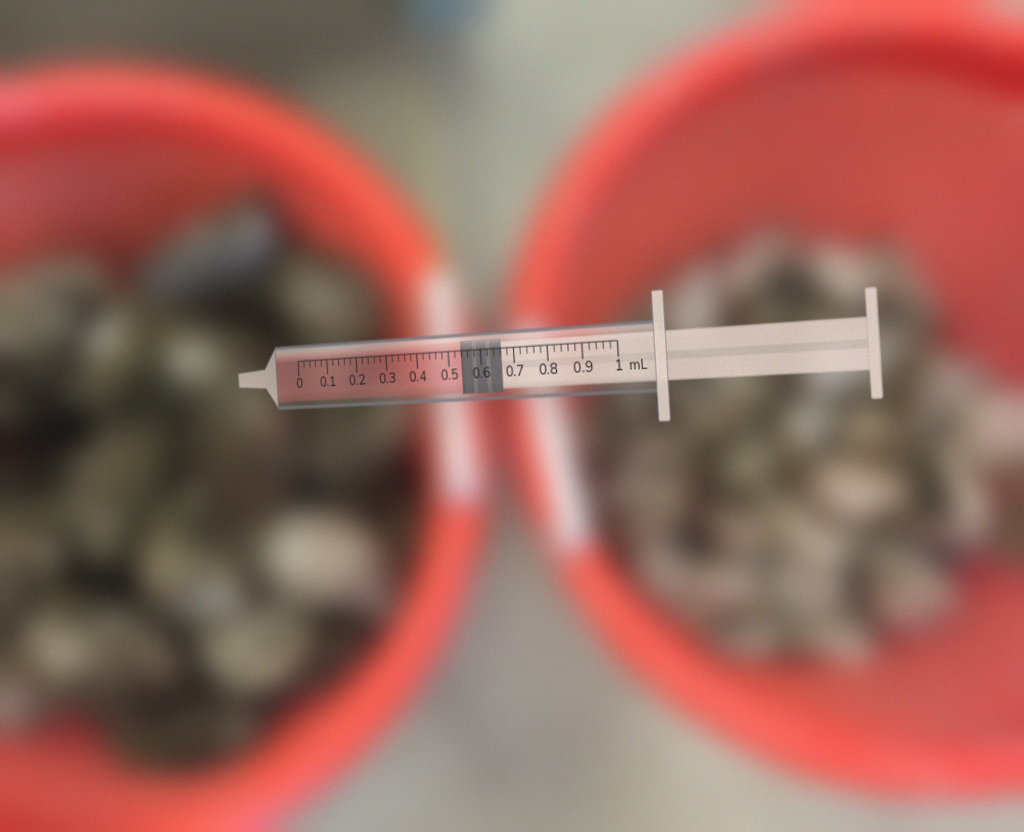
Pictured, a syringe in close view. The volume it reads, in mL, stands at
0.54 mL
